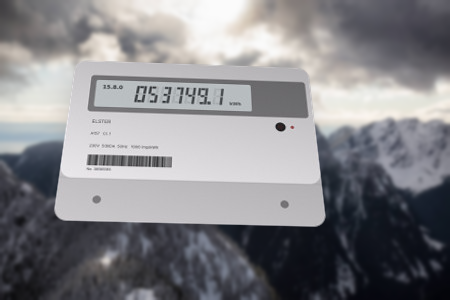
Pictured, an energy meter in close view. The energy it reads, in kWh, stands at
53749.1 kWh
